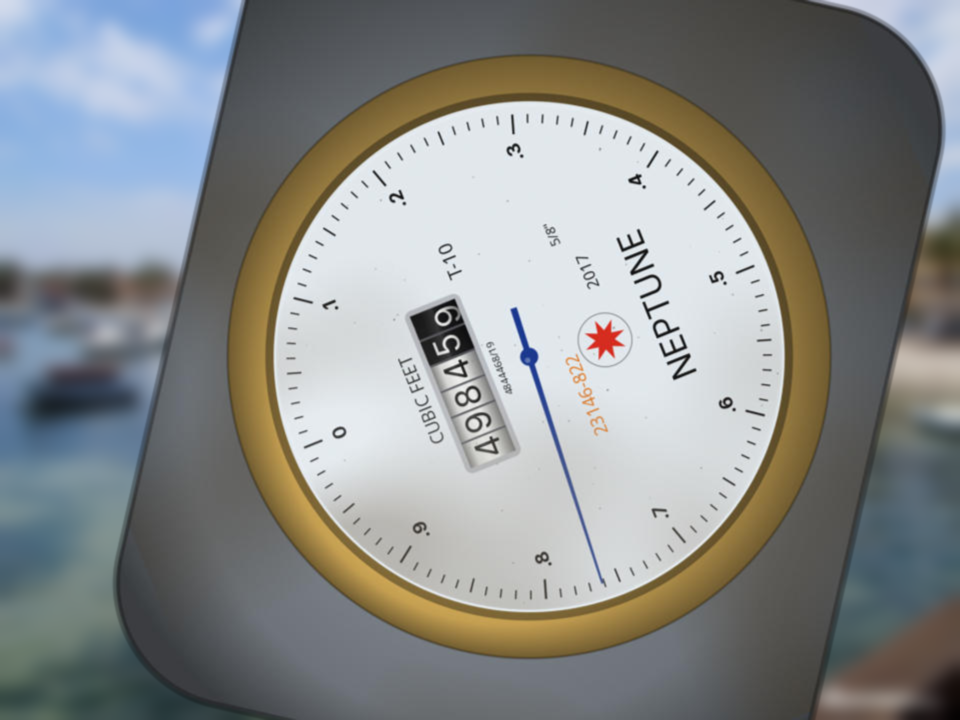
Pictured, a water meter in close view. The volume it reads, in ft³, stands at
498458.76 ft³
